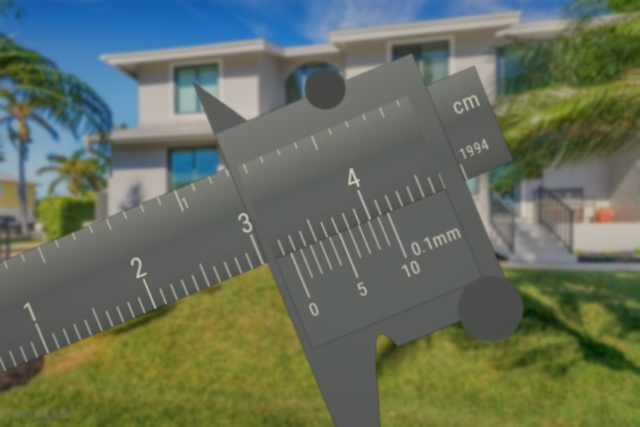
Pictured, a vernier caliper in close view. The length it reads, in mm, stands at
32.6 mm
